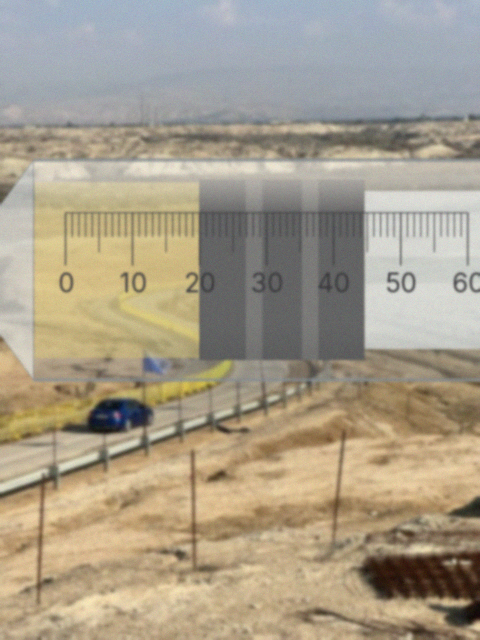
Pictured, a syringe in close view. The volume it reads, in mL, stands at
20 mL
